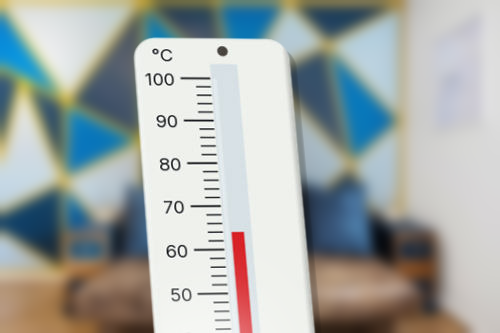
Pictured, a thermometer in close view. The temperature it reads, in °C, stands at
64 °C
